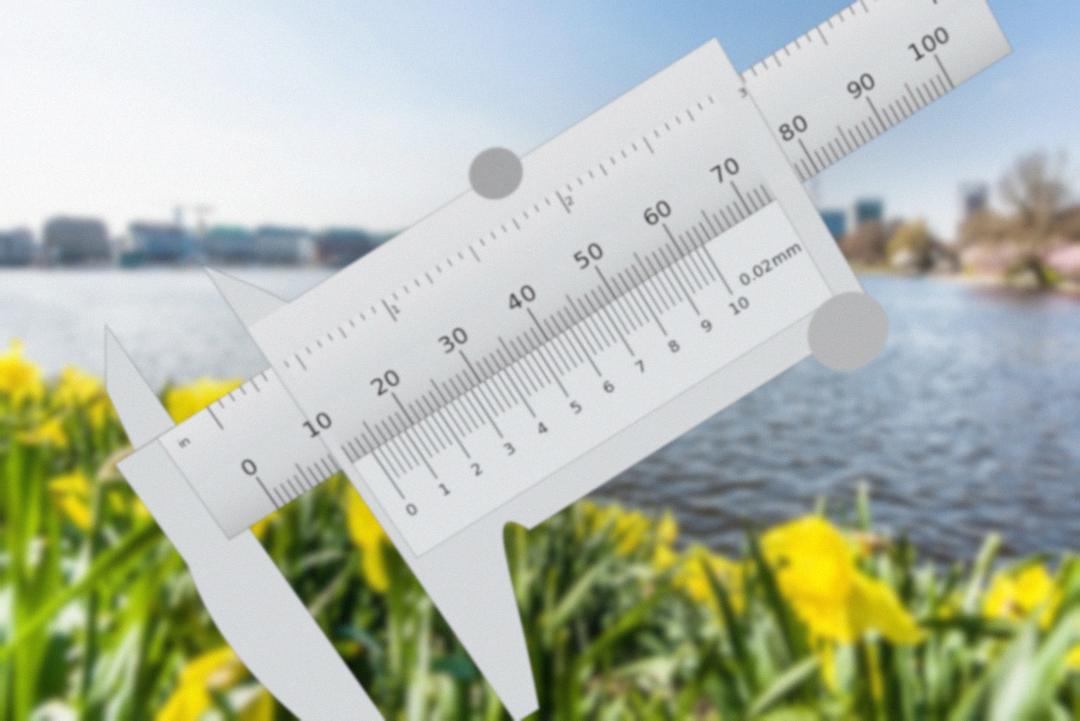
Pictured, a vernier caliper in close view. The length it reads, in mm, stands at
13.8 mm
